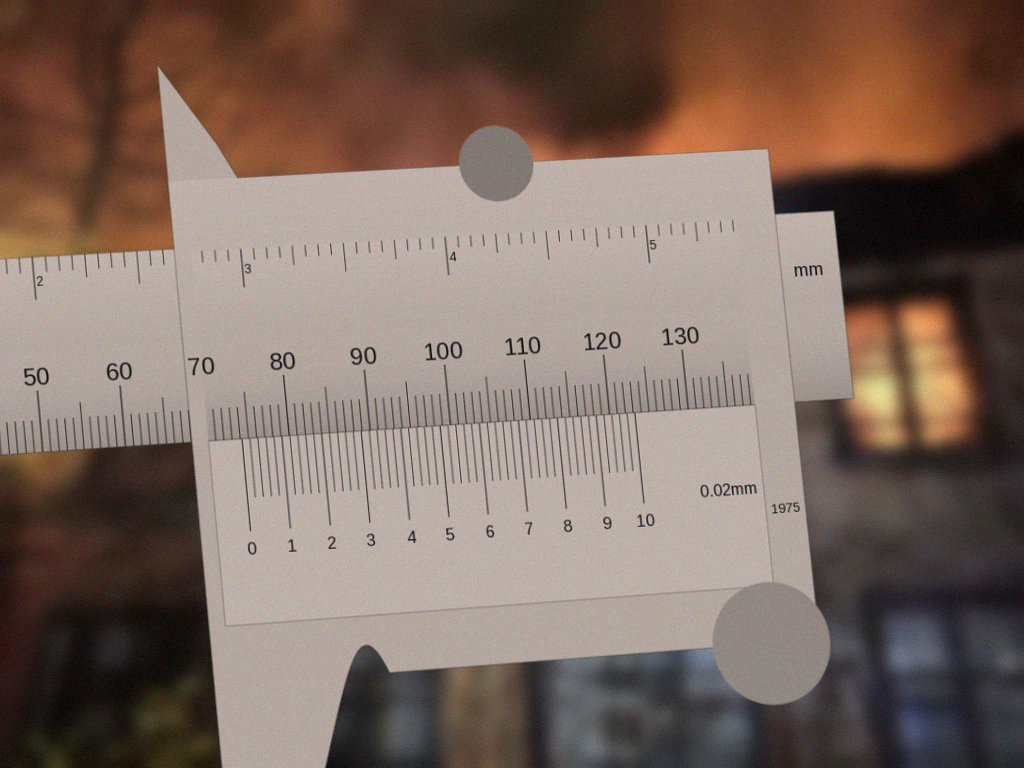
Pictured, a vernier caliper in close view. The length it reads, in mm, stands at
74.2 mm
